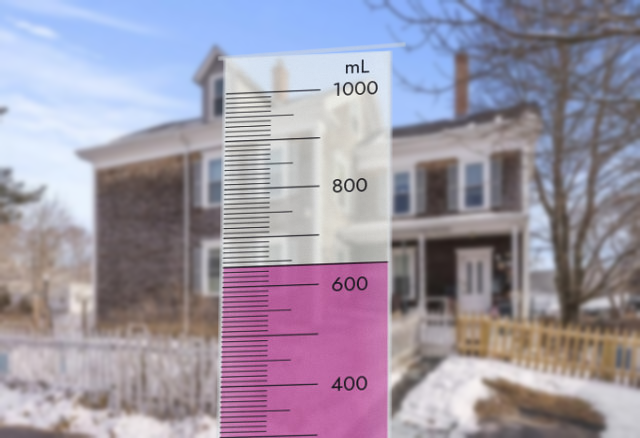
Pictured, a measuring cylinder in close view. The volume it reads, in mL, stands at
640 mL
